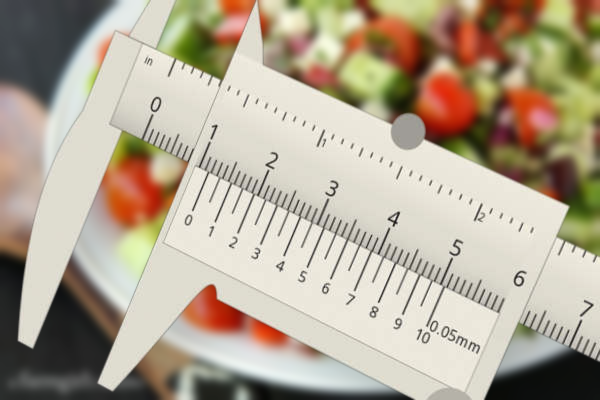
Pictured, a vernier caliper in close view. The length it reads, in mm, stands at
11.6 mm
